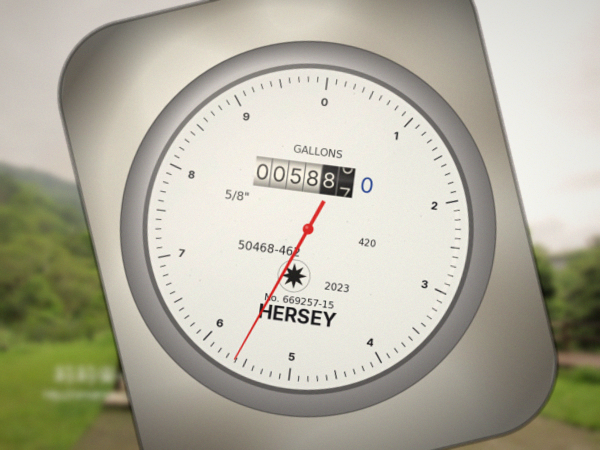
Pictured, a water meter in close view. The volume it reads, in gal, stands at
58865.6 gal
